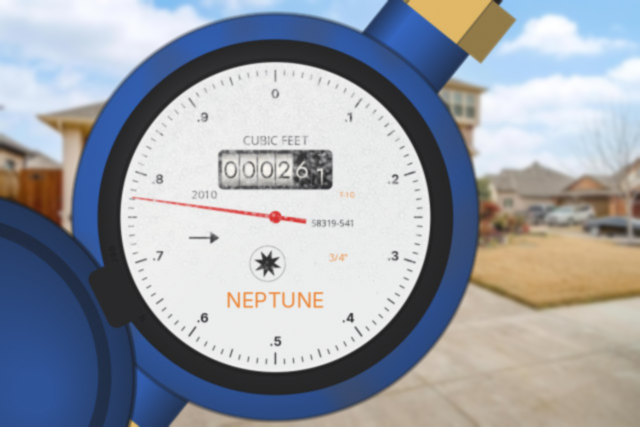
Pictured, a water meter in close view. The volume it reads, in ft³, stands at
260.77 ft³
